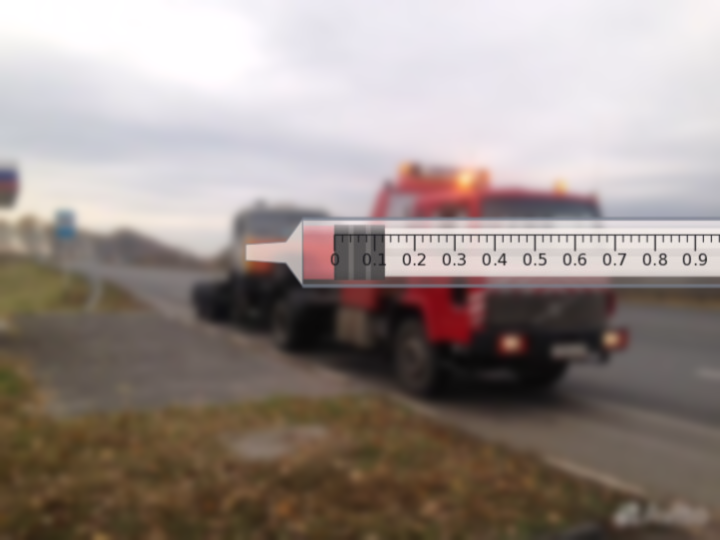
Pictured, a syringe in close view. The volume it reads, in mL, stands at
0 mL
